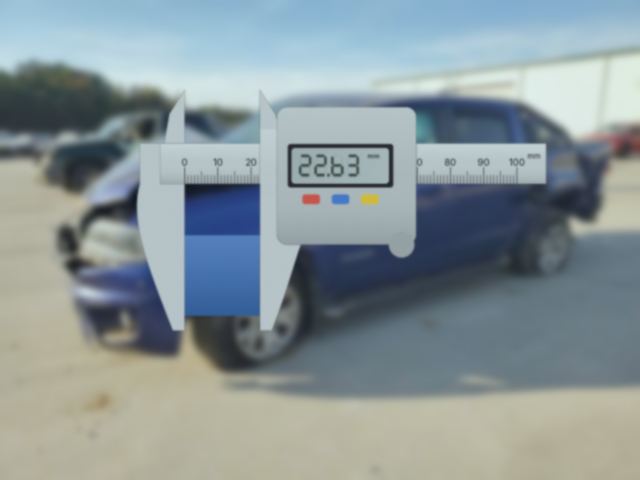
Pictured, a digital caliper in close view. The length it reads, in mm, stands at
22.63 mm
